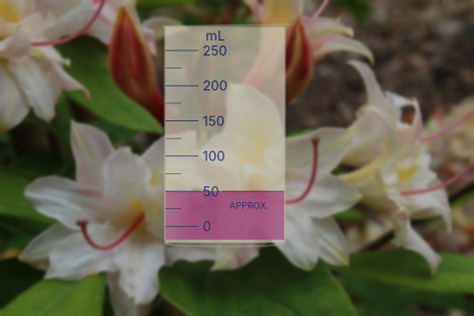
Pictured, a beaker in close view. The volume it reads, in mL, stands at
50 mL
